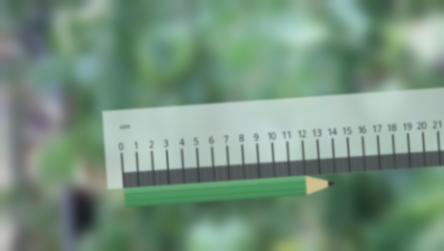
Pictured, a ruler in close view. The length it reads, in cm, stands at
14 cm
